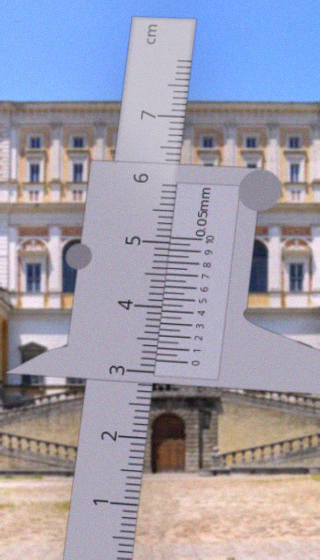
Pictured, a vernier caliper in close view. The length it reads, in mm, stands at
31.8 mm
